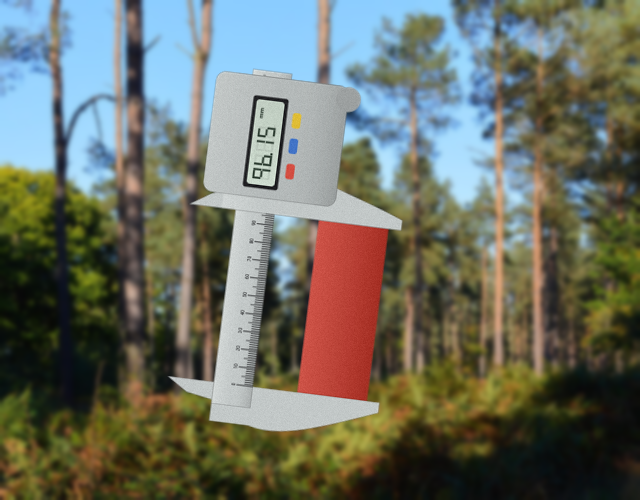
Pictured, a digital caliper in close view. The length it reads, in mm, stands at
96.15 mm
